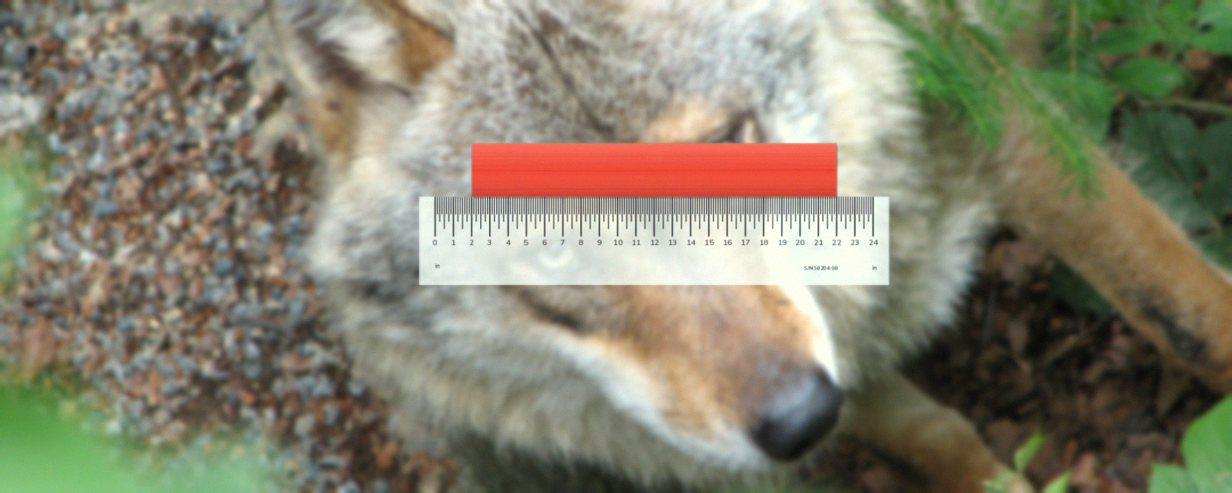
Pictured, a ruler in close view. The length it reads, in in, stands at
20 in
